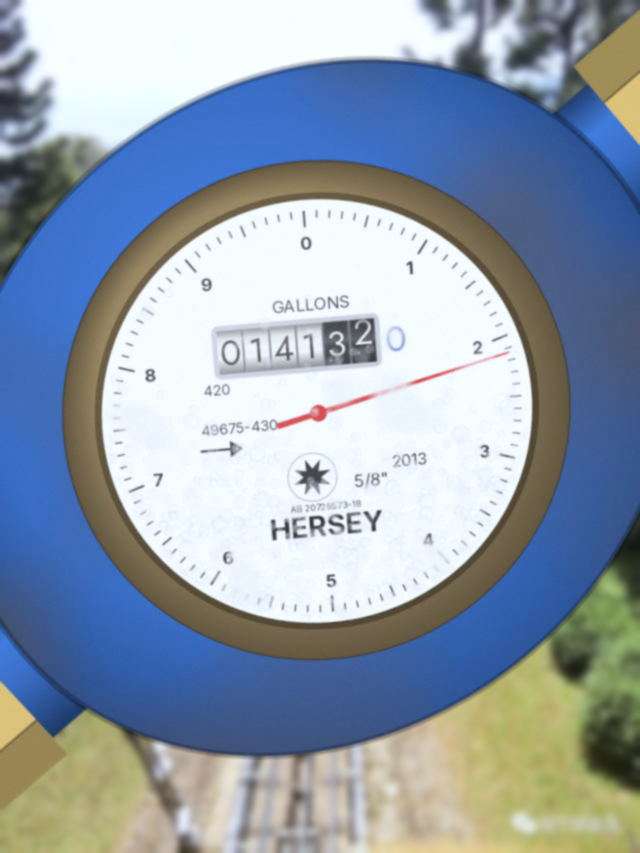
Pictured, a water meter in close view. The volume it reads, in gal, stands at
141322.1 gal
